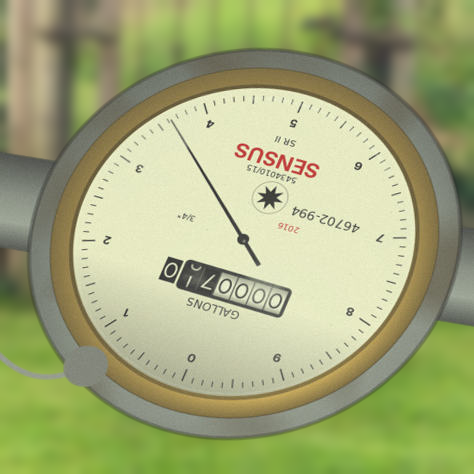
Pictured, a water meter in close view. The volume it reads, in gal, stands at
713.6 gal
